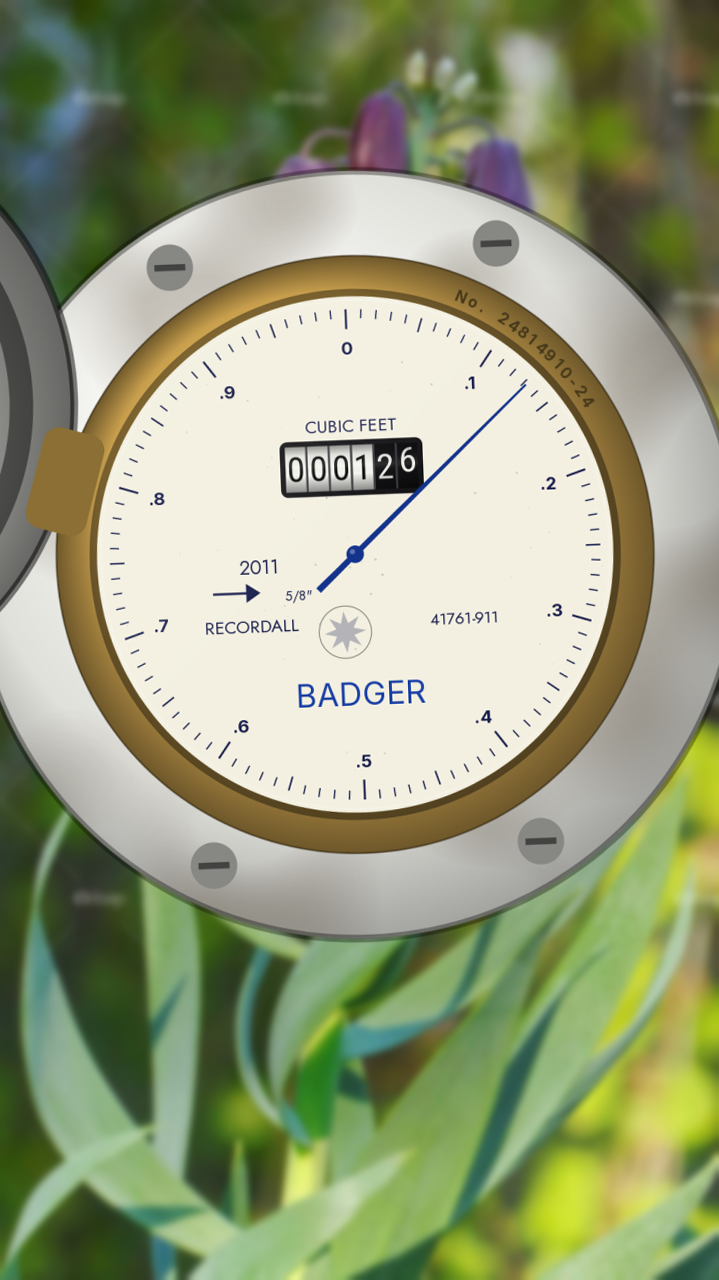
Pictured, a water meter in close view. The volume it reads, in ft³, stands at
126.13 ft³
